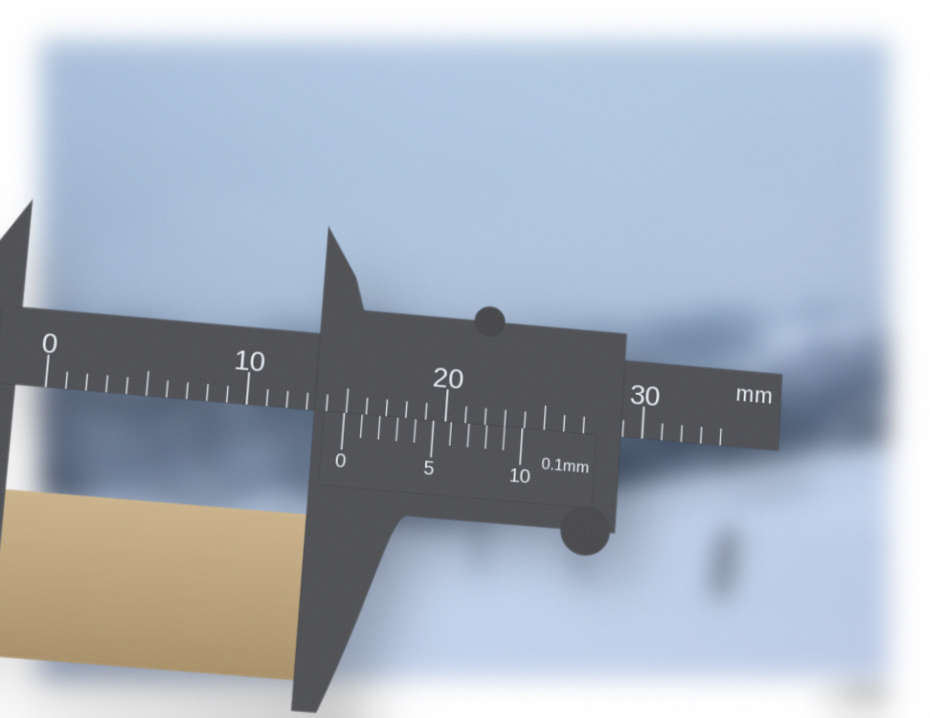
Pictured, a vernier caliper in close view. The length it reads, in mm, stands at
14.9 mm
